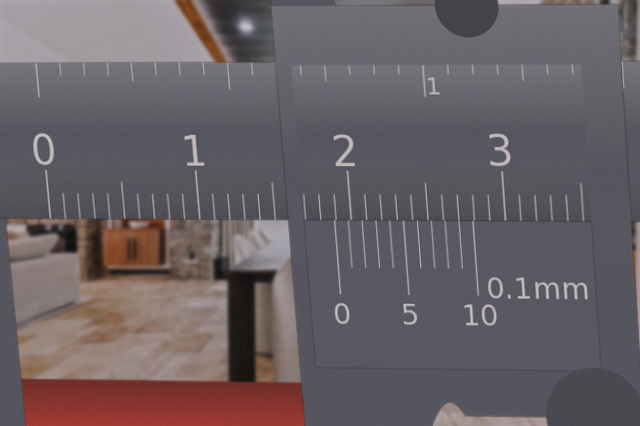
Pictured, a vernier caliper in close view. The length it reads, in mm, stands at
18.9 mm
